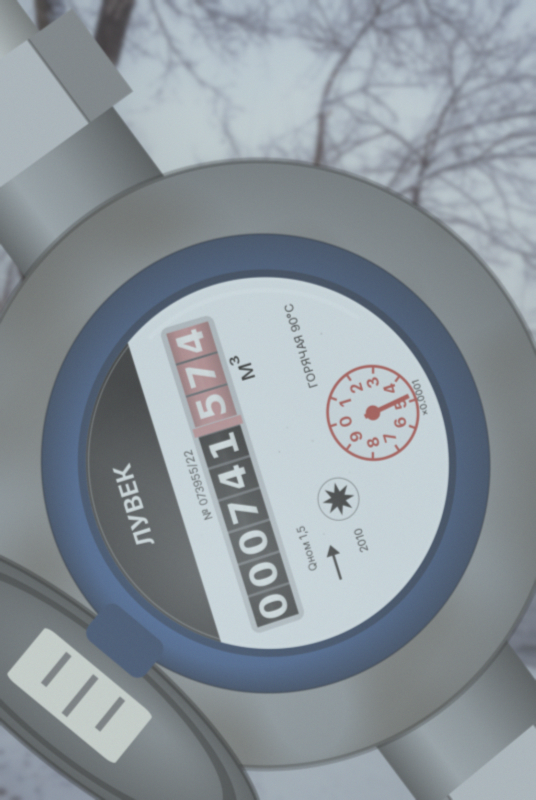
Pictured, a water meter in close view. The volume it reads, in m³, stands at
741.5744 m³
